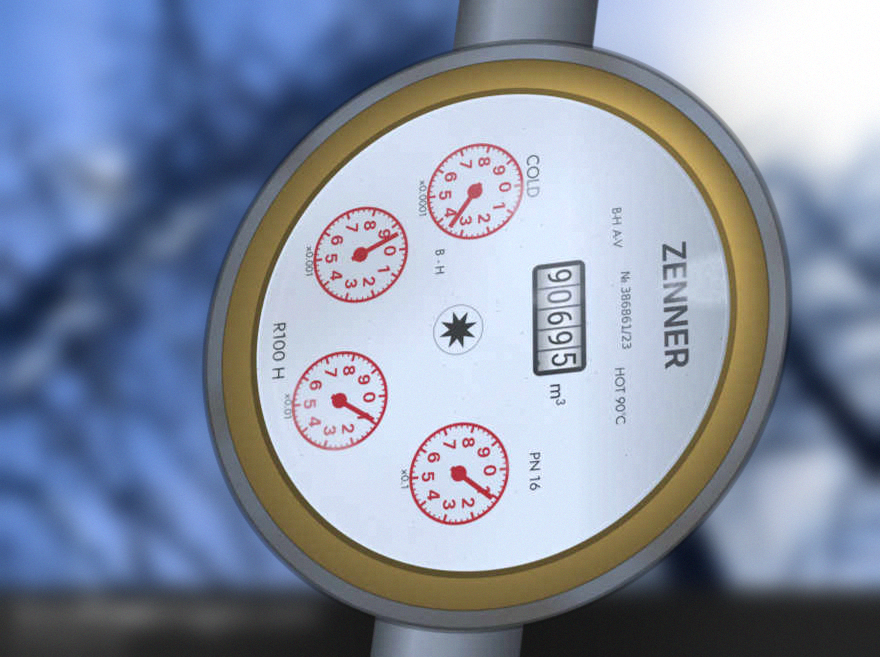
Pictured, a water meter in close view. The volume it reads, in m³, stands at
90695.1093 m³
